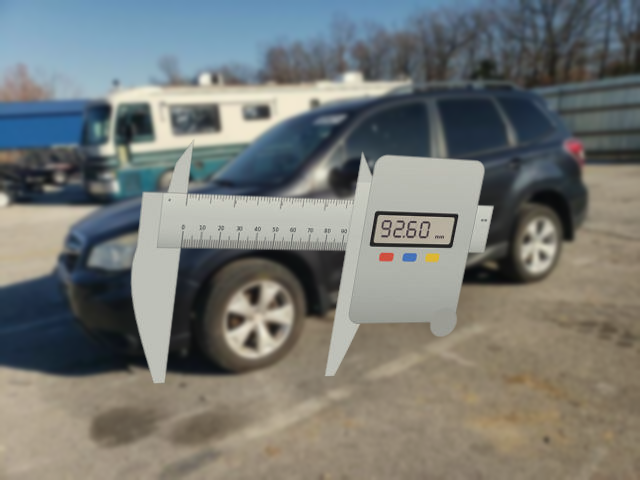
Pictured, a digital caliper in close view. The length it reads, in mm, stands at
92.60 mm
